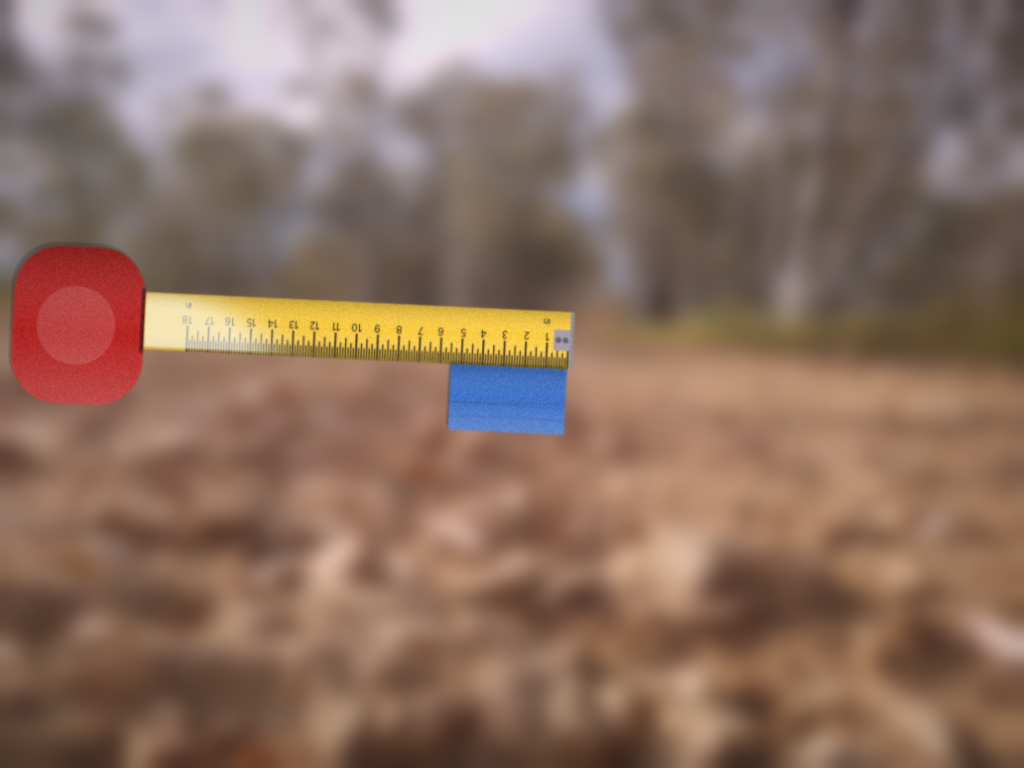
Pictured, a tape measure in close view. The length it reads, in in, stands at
5.5 in
